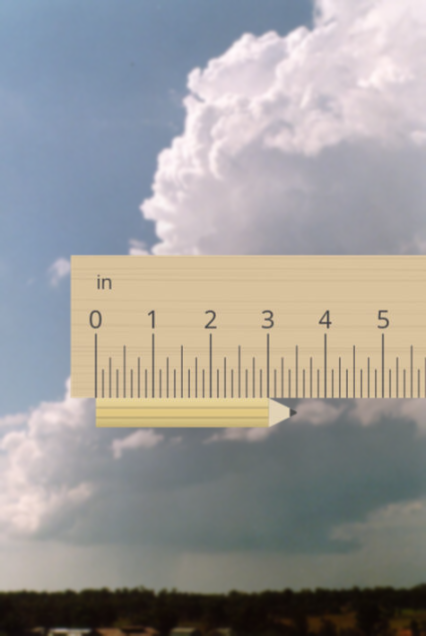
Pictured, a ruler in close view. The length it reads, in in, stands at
3.5 in
